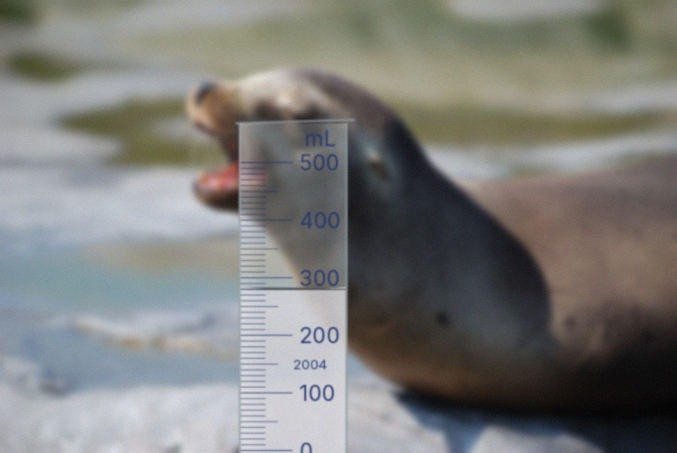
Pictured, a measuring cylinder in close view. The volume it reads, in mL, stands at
280 mL
